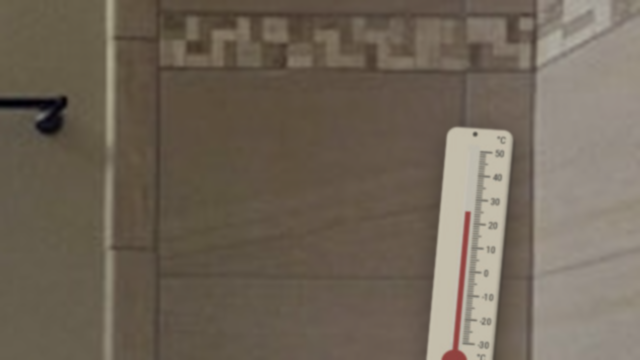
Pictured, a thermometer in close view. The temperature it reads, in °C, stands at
25 °C
